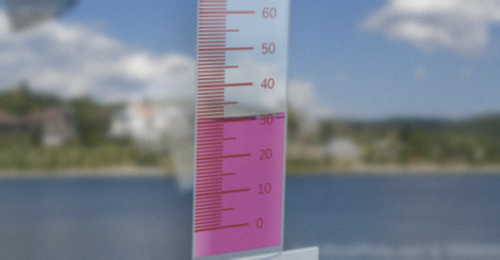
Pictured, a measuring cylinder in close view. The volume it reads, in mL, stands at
30 mL
